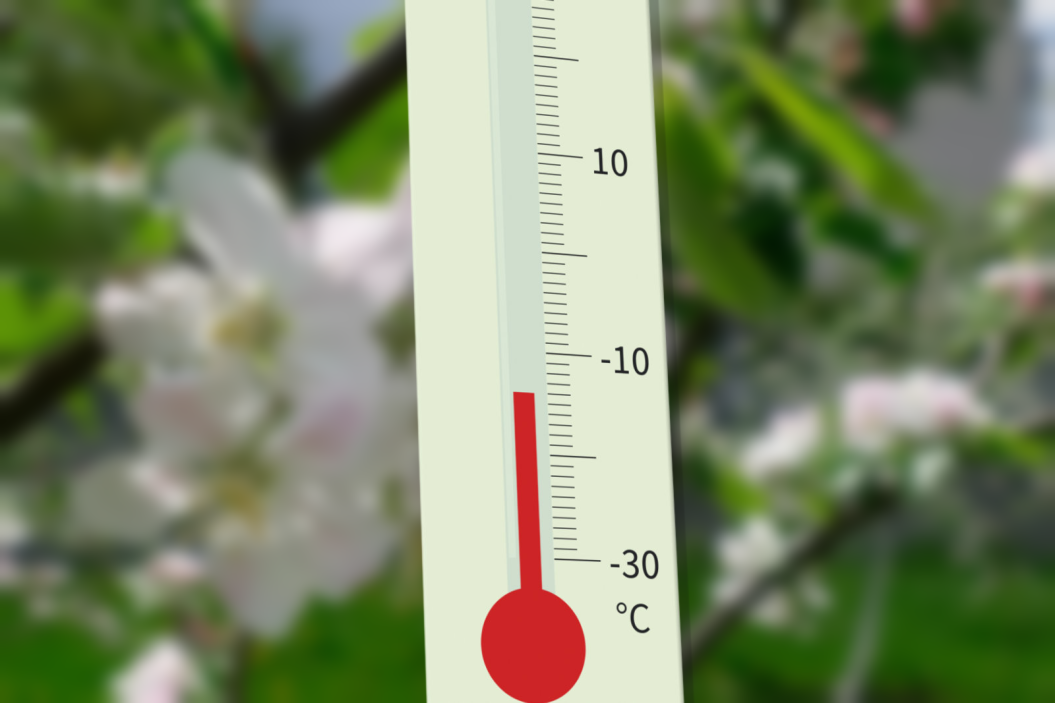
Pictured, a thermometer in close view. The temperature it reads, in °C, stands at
-14 °C
